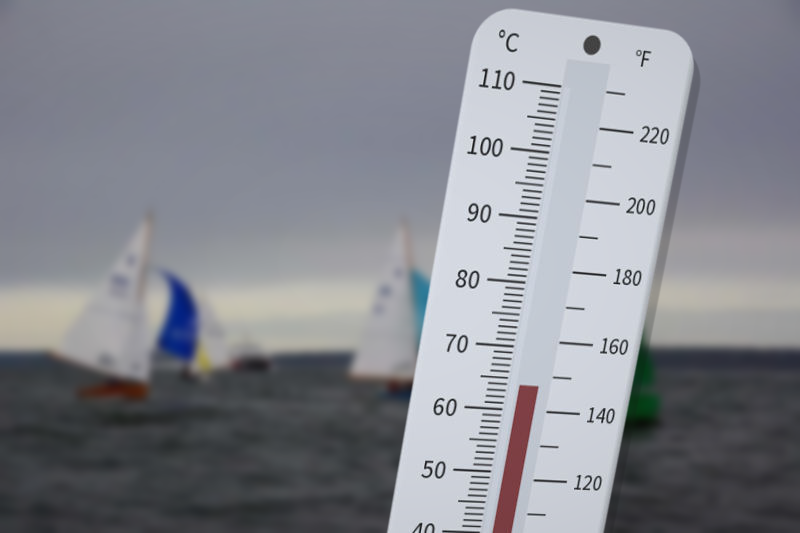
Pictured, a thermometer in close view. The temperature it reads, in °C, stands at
64 °C
